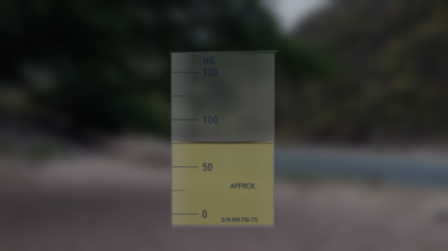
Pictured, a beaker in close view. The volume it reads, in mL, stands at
75 mL
